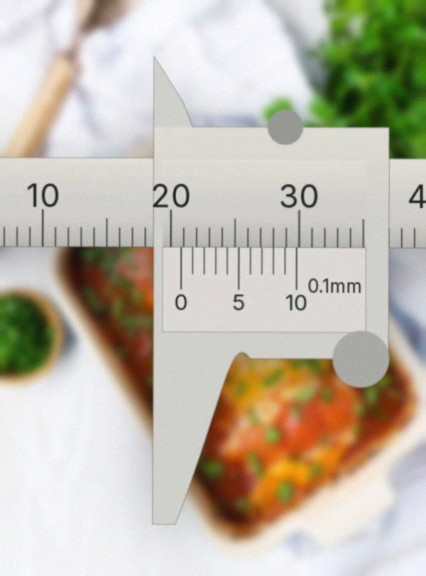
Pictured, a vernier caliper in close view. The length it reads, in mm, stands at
20.8 mm
